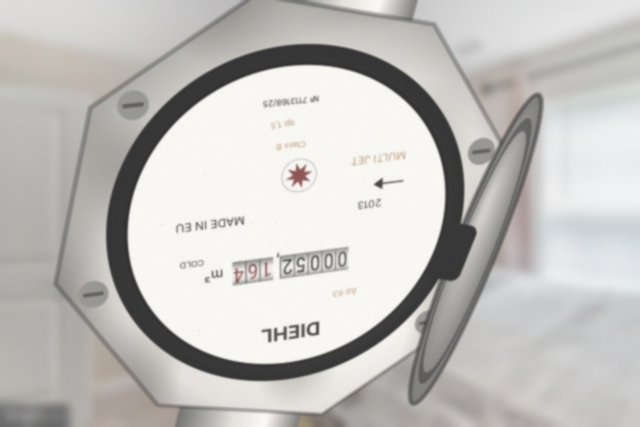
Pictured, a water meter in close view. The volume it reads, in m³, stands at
52.164 m³
